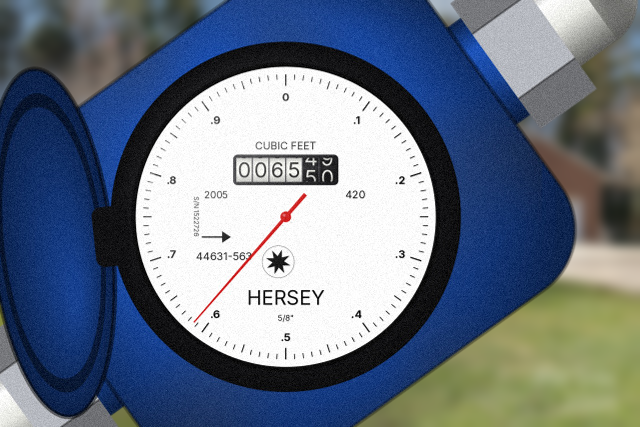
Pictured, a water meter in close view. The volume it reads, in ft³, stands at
6549.61 ft³
